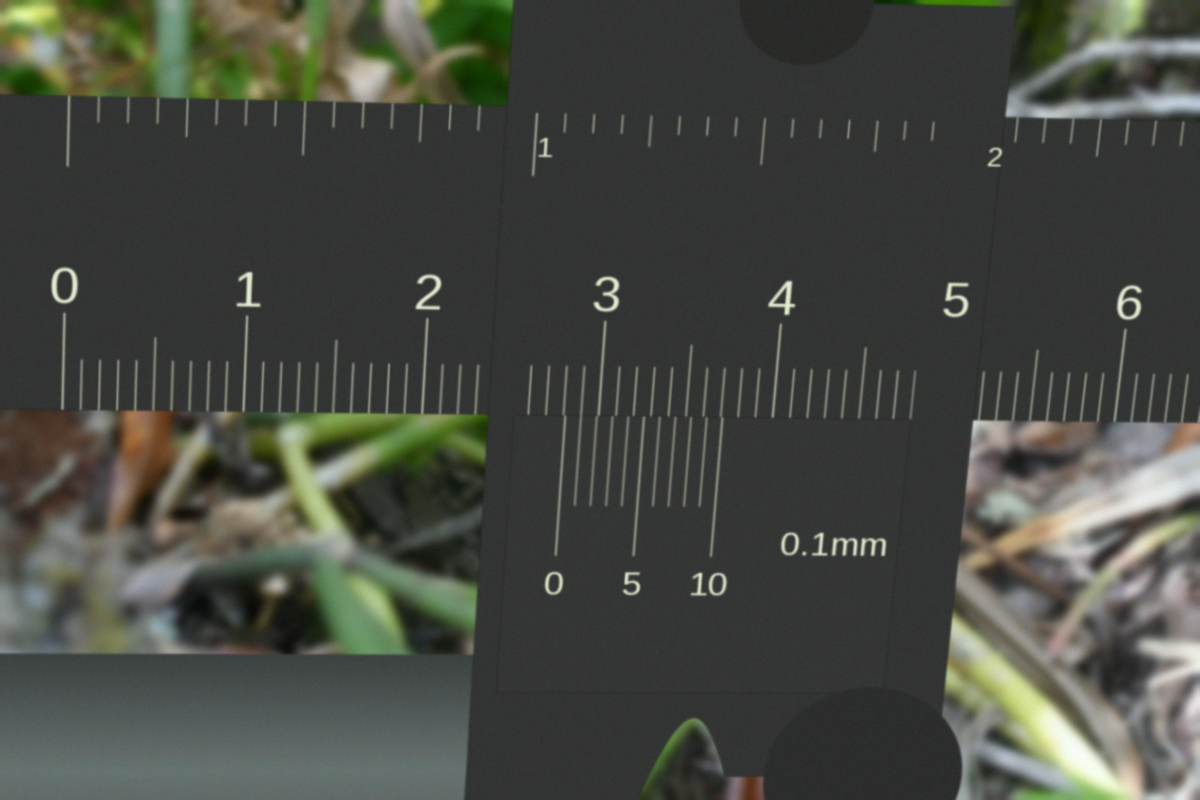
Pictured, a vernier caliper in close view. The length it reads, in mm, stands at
28.1 mm
